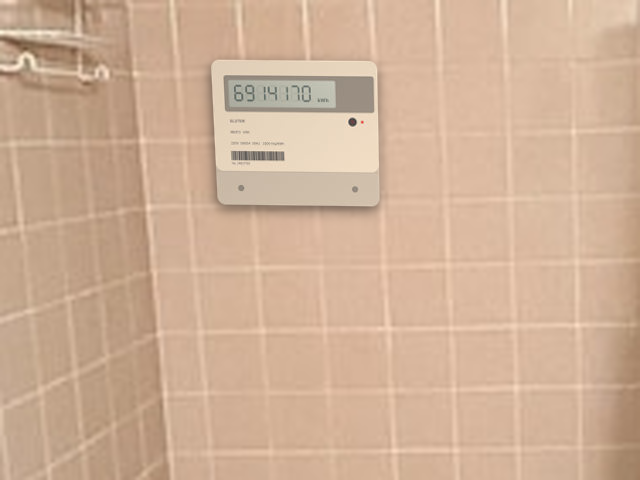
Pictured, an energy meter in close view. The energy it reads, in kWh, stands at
6914170 kWh
